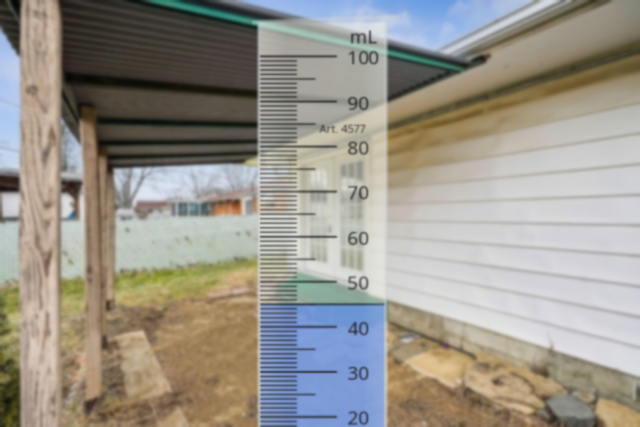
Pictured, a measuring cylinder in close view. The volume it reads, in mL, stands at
45 mL
